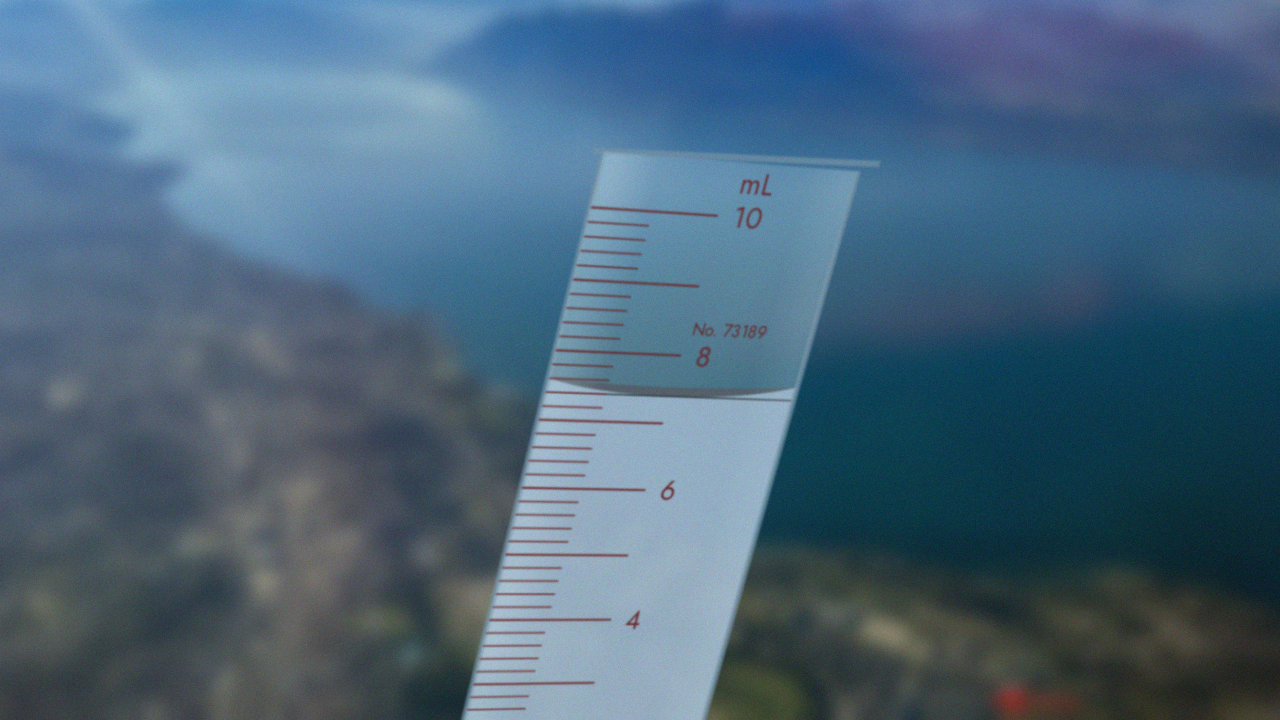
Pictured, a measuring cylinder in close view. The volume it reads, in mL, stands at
7.4 mL
